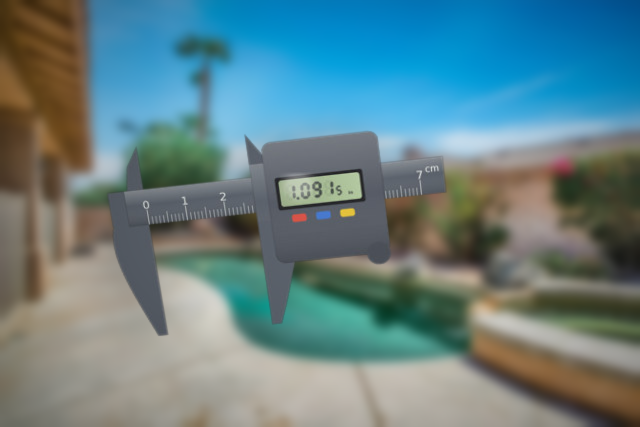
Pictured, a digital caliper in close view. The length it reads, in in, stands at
1.0915 in
